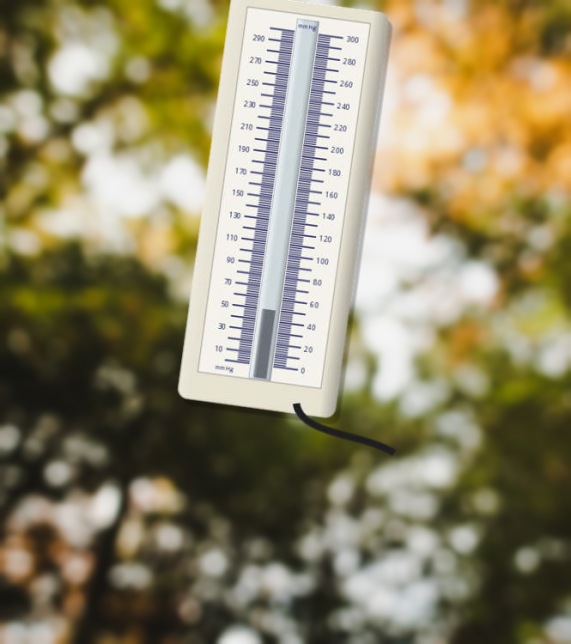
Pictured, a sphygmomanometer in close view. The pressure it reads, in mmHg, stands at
50 mmHg
